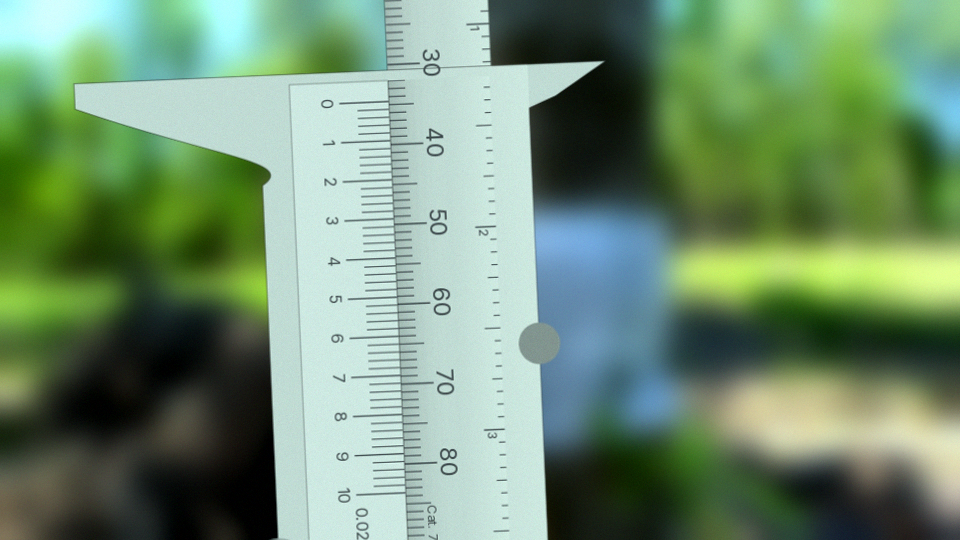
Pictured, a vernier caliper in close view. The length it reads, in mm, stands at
34.6 mm
